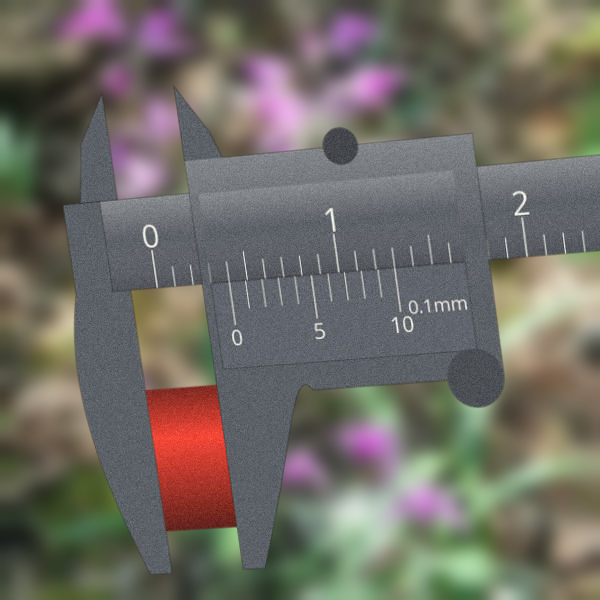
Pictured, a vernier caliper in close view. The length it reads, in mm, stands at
4.0 mm
